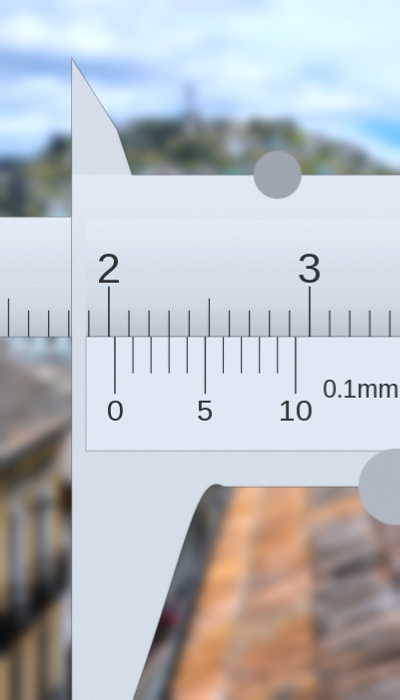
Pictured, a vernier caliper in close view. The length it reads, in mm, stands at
20.3 mm
